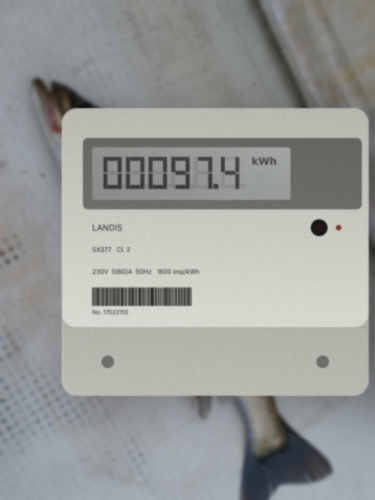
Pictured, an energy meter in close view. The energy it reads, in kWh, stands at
97.4 kWh
